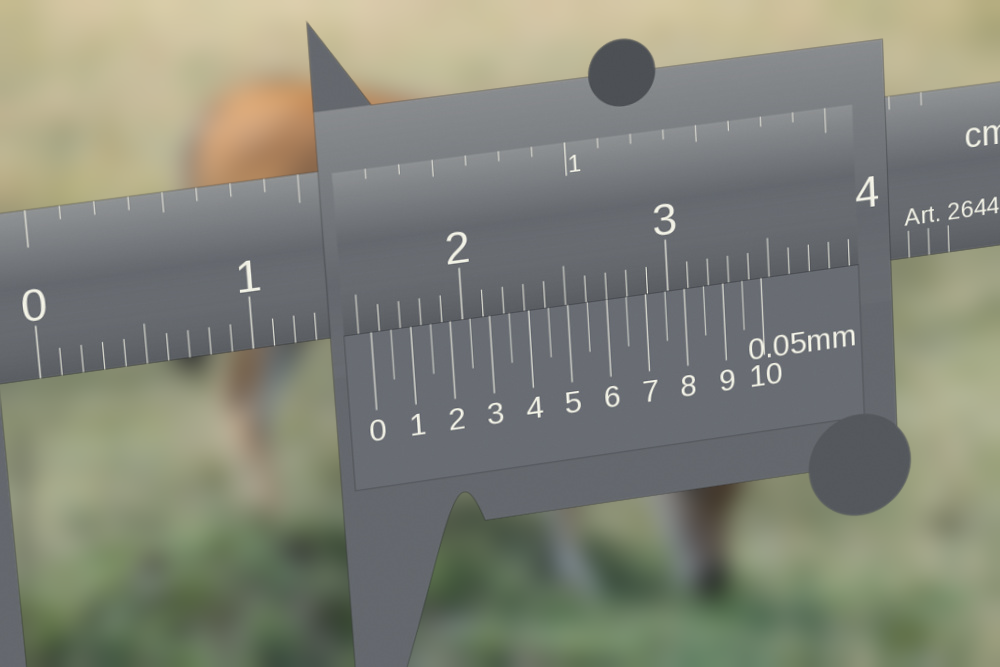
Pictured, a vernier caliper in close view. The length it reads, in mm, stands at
15.6 mm
